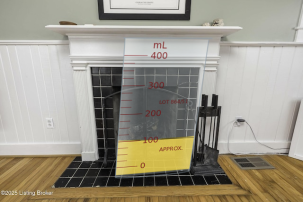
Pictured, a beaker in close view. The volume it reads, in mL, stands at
100 mL
